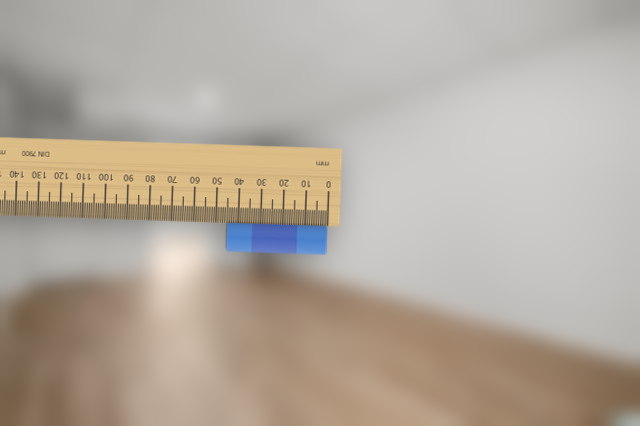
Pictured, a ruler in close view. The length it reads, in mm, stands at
45 mm
